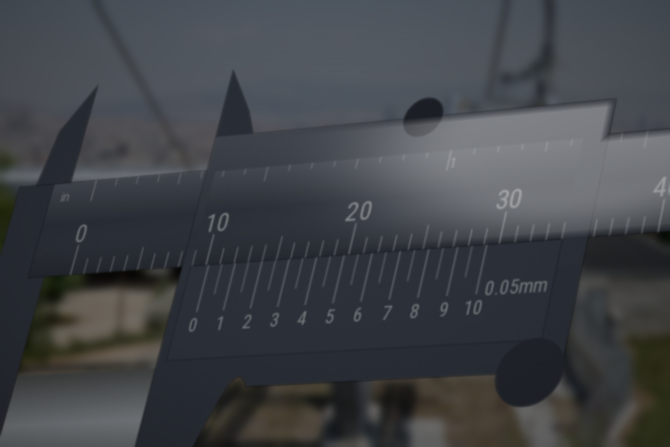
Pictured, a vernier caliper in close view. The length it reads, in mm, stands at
10.2 mm
